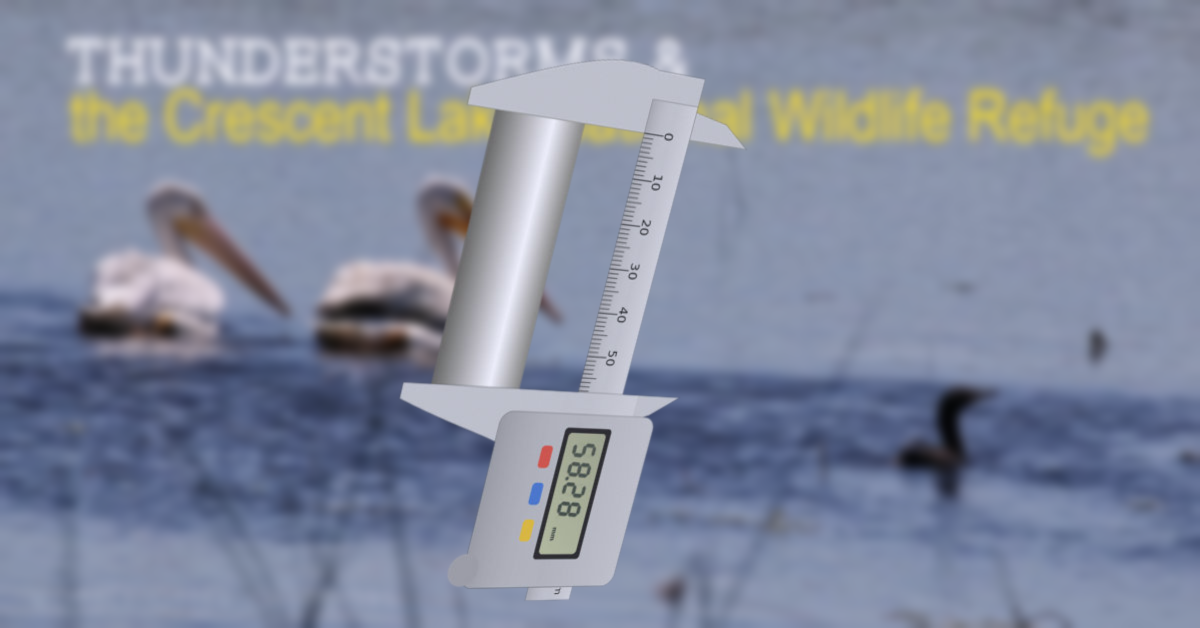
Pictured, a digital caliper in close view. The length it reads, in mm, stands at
58.28 mm
